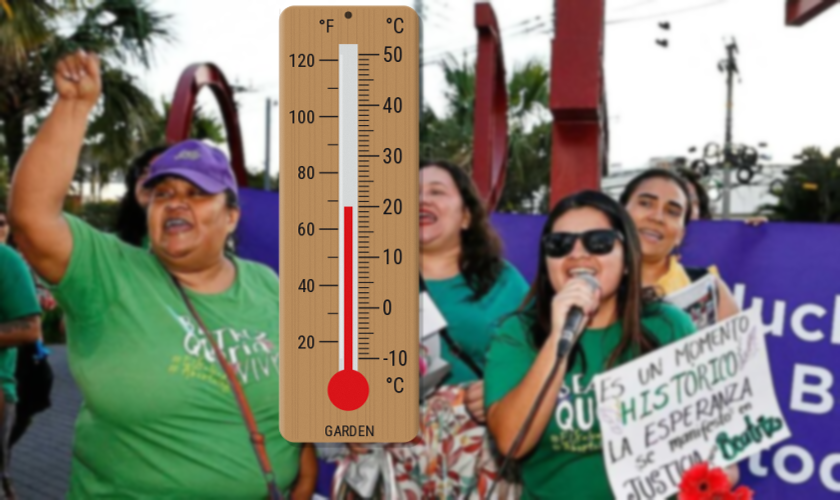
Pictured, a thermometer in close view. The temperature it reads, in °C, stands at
20 °C
